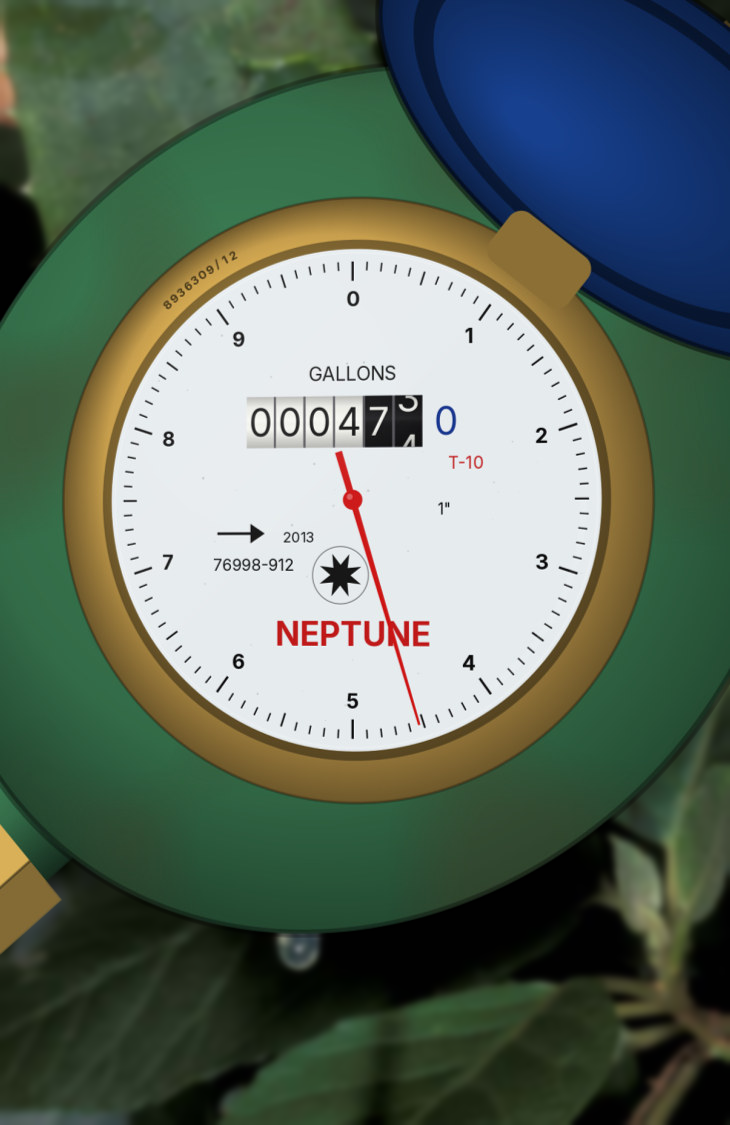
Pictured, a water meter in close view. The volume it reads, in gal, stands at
4734.5 gal
